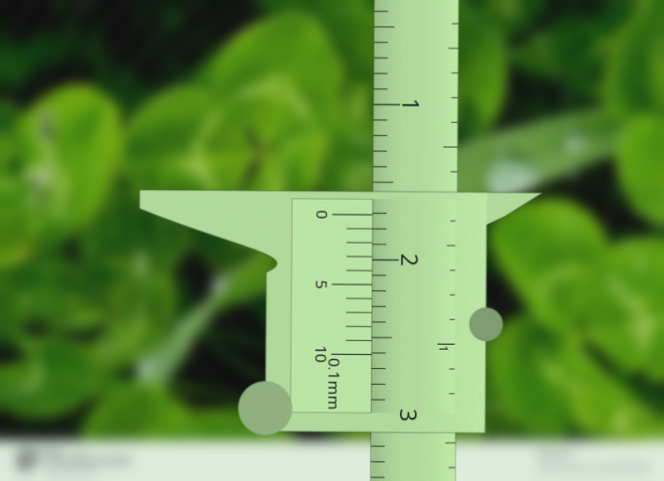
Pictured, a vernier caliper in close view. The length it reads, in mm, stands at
17.1 mm
